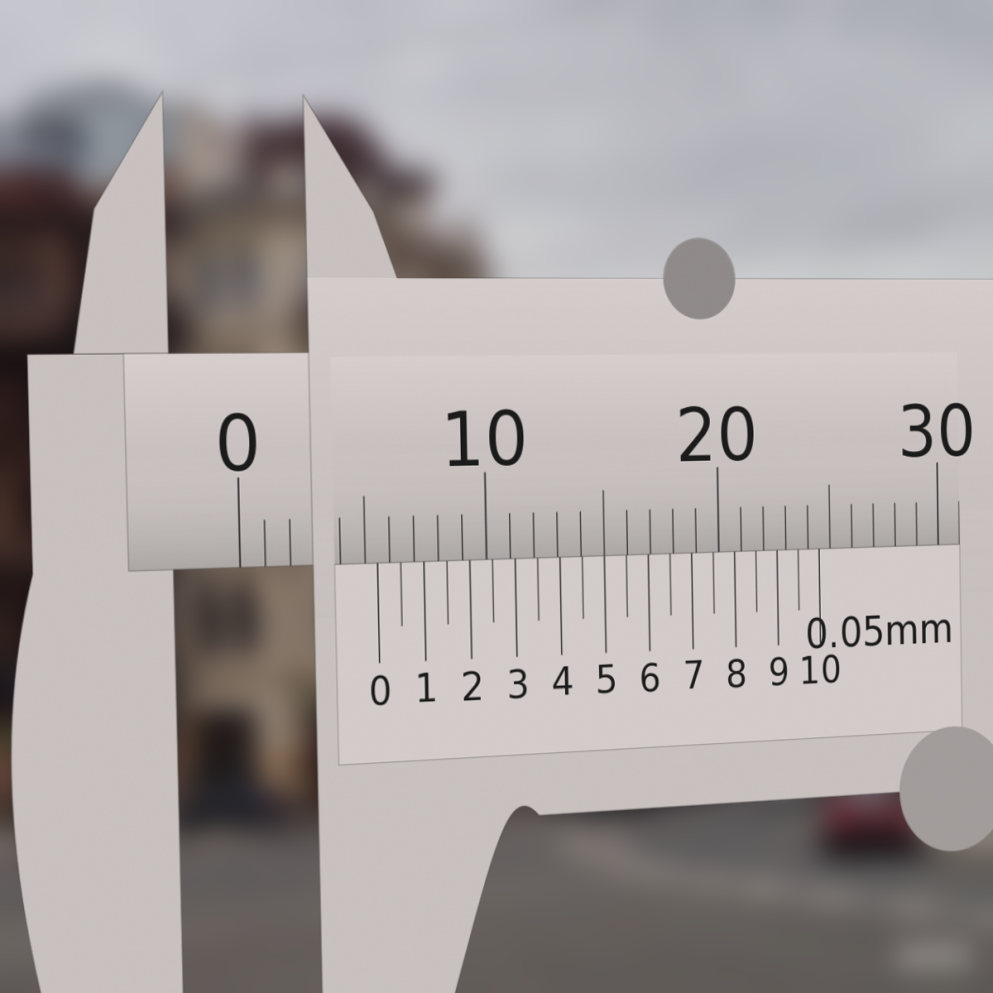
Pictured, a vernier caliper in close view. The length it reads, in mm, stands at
5.50 mm
